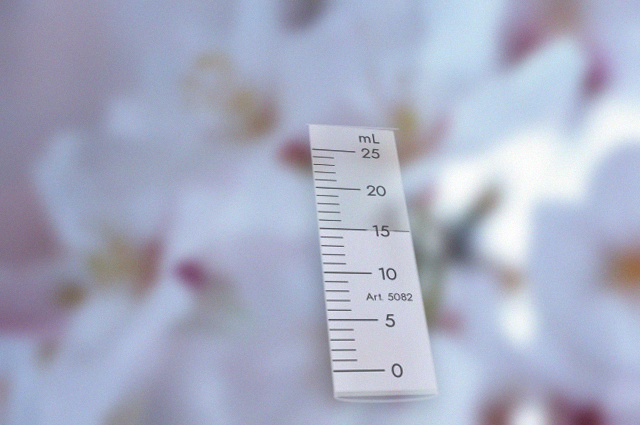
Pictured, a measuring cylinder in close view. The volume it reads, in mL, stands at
15 mL
